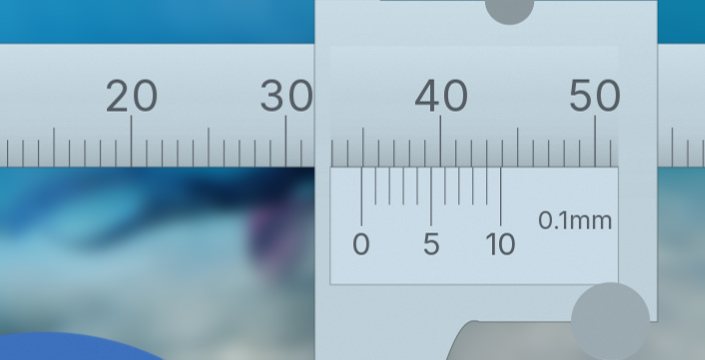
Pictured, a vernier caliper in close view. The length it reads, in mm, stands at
34.9 mm
